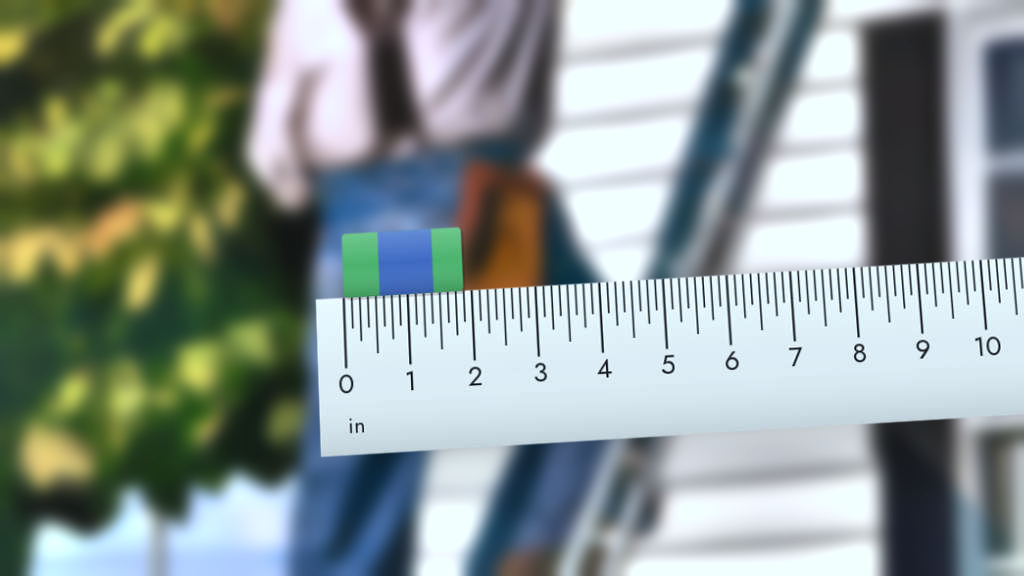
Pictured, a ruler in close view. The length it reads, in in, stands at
1.875 in
